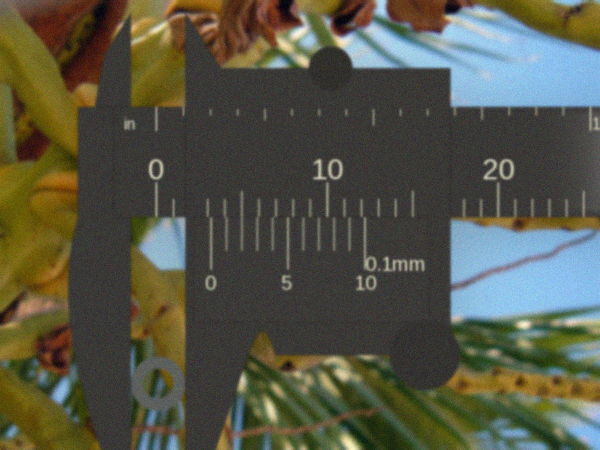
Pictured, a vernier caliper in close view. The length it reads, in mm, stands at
3.2 mm
